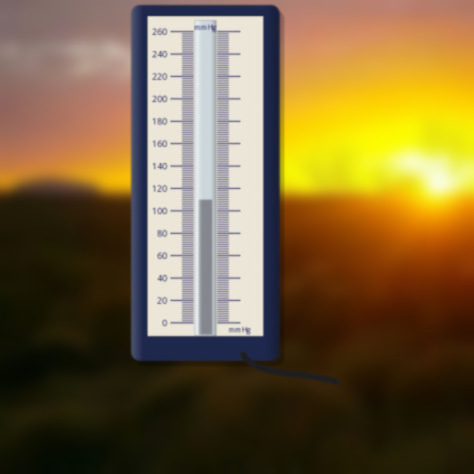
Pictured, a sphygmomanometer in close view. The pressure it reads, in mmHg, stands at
110 mmHg
